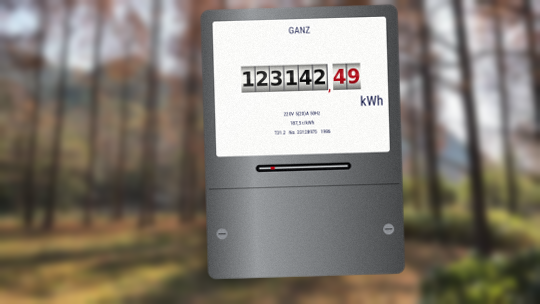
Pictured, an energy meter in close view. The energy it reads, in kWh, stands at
123142.49 kWh
